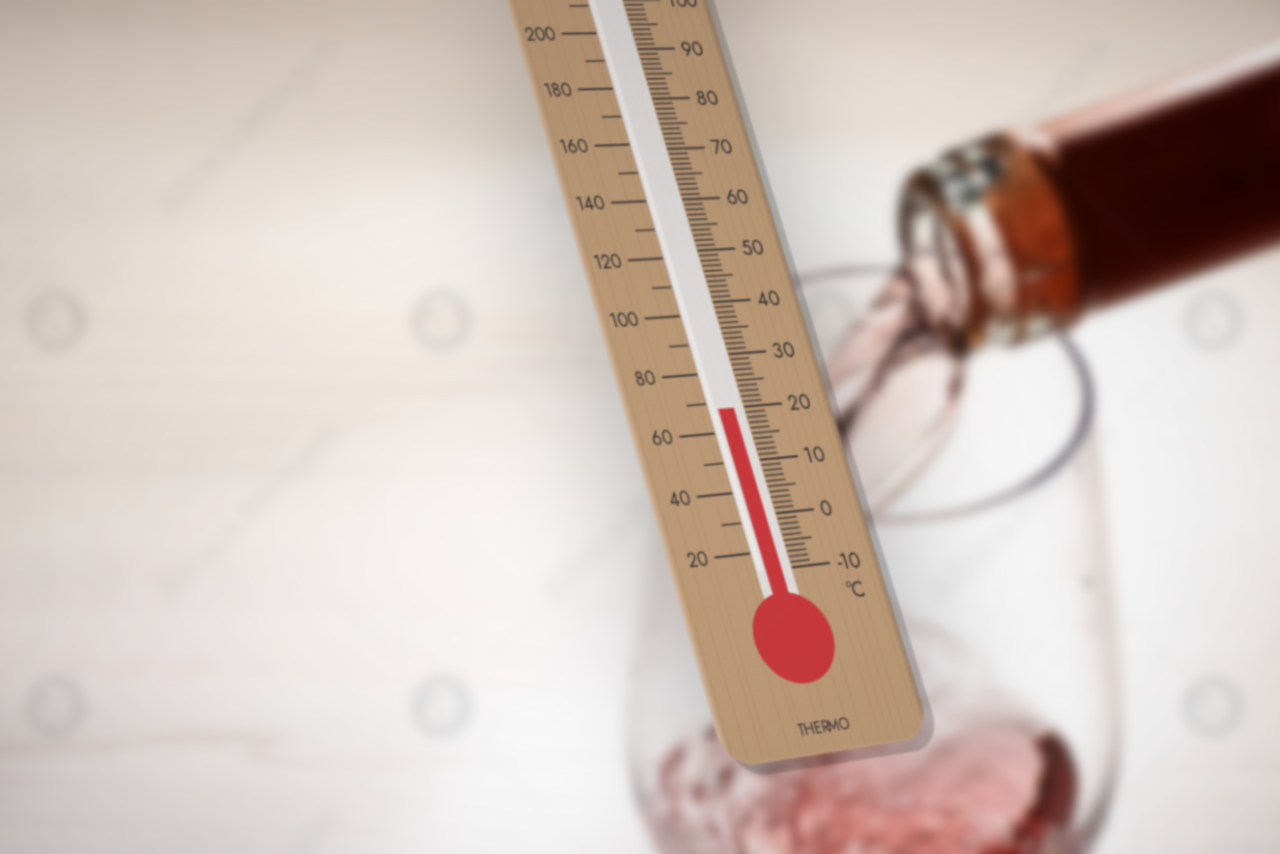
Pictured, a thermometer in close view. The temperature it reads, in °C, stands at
20 °C
